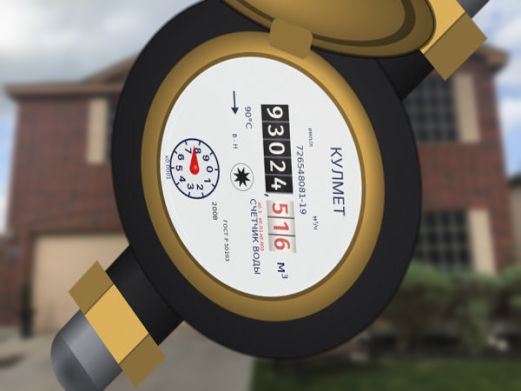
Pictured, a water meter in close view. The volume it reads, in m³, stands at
93024.5167 m³
